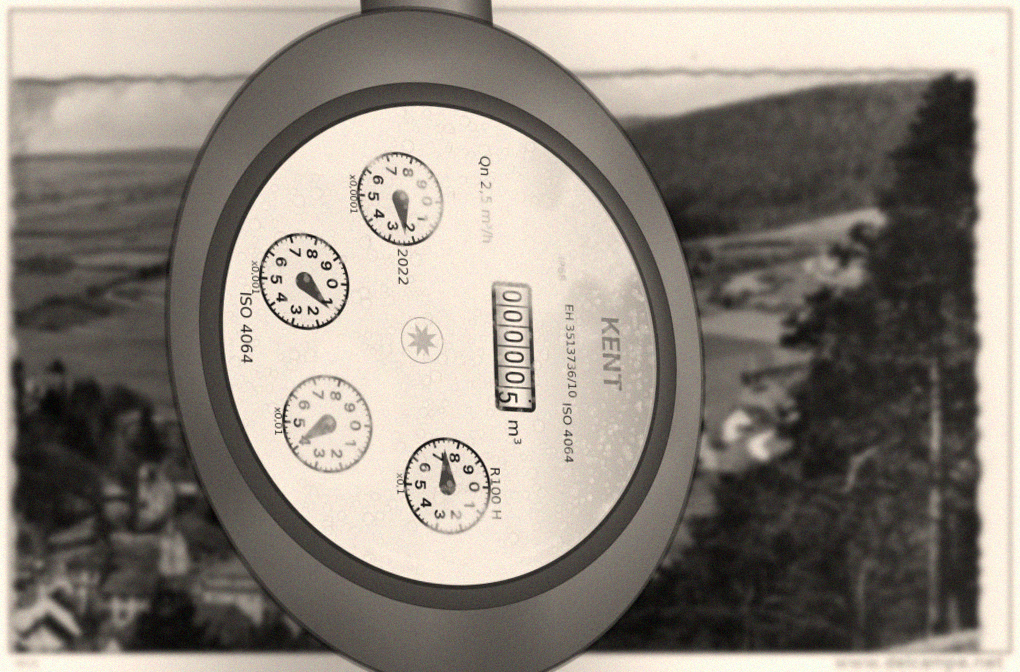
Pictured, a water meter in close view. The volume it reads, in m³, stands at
4.7412 m³
